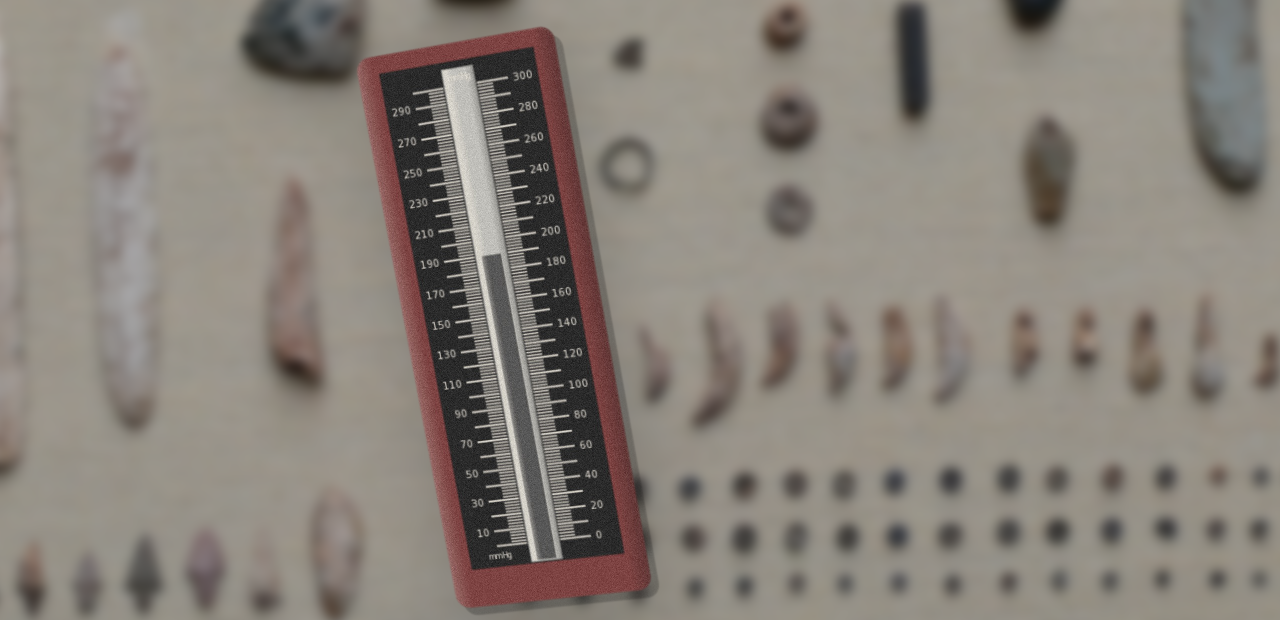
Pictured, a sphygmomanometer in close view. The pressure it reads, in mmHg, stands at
190 mmHg
